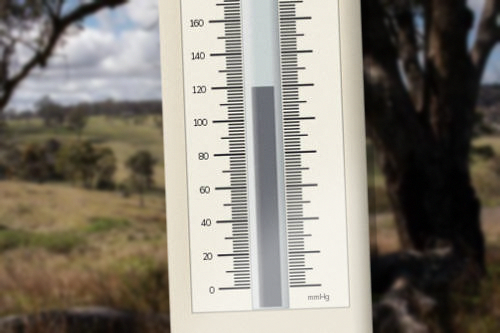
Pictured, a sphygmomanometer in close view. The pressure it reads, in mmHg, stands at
120 mmHg
